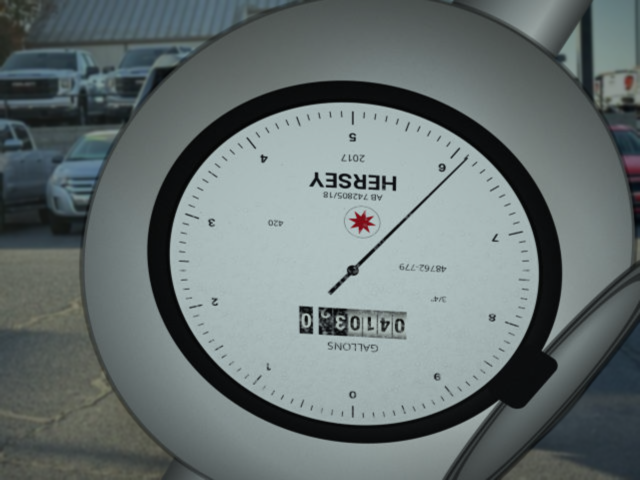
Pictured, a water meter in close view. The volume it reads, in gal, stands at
410316.1 gal
